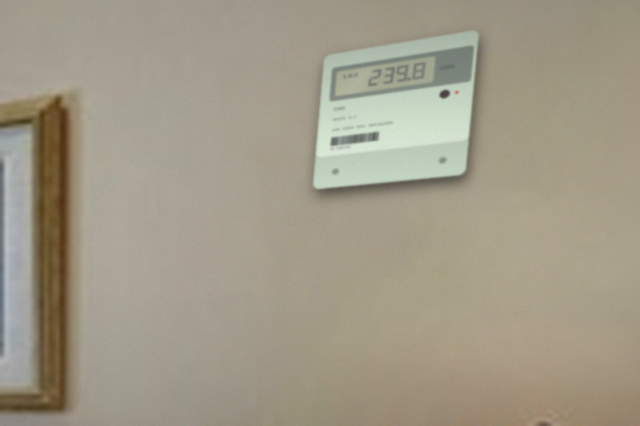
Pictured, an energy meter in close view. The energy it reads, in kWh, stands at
239.8 kWh
